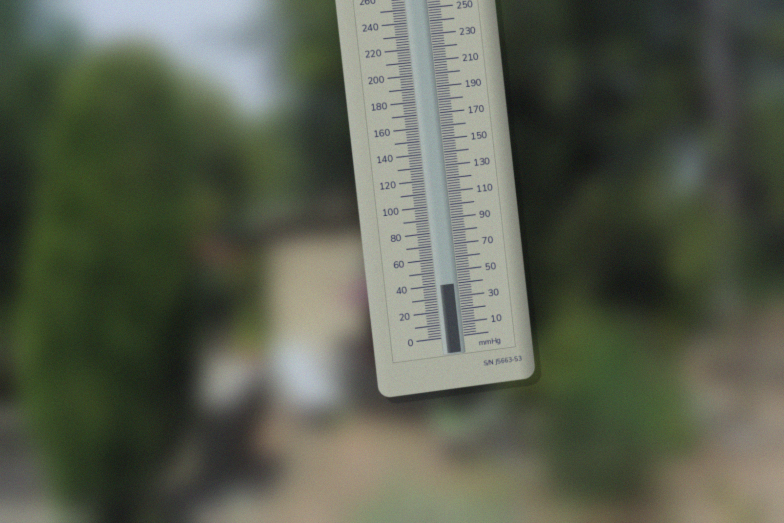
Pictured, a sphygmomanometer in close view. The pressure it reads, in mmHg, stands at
40 mmHg
